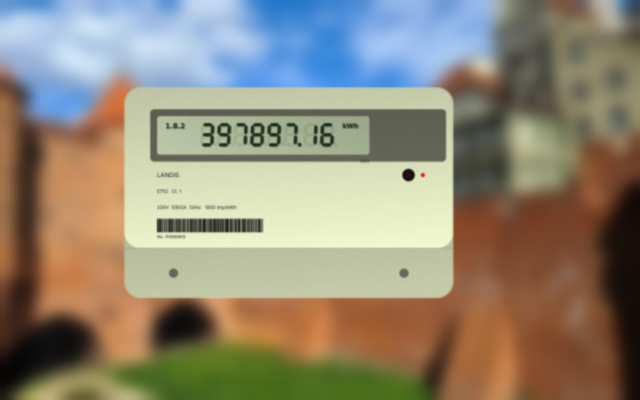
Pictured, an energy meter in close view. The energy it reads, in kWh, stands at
397897.16 kWh
